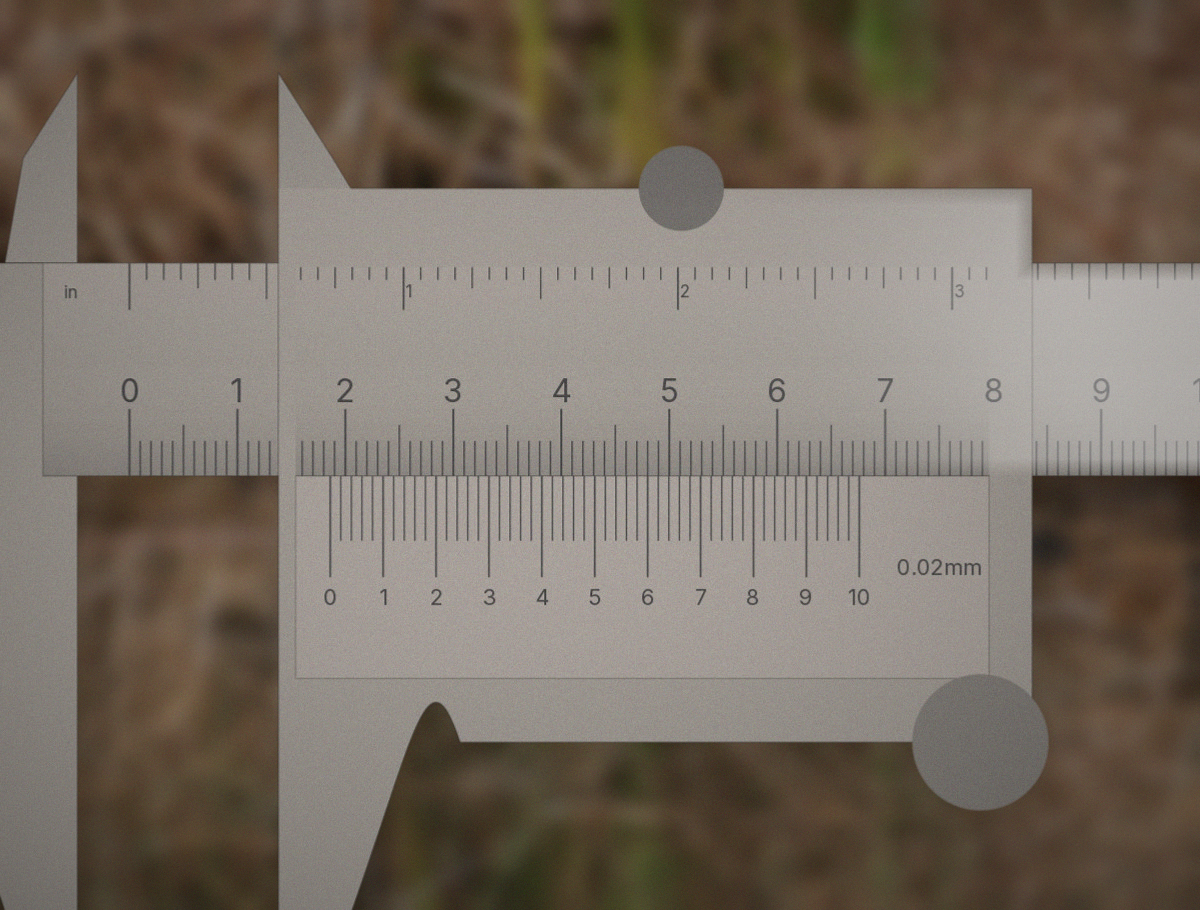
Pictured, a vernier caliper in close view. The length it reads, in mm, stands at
18.6 mm
